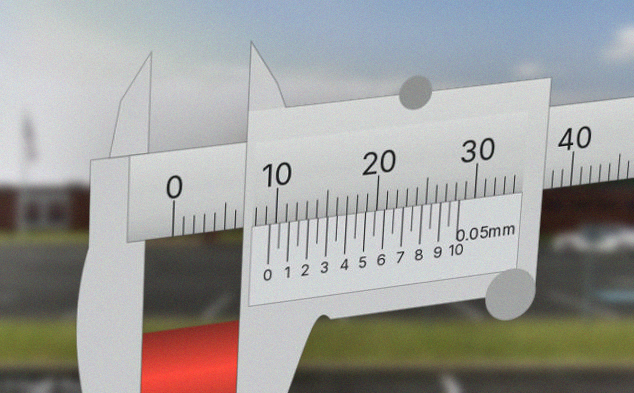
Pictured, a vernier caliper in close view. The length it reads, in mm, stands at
9.4 mm
